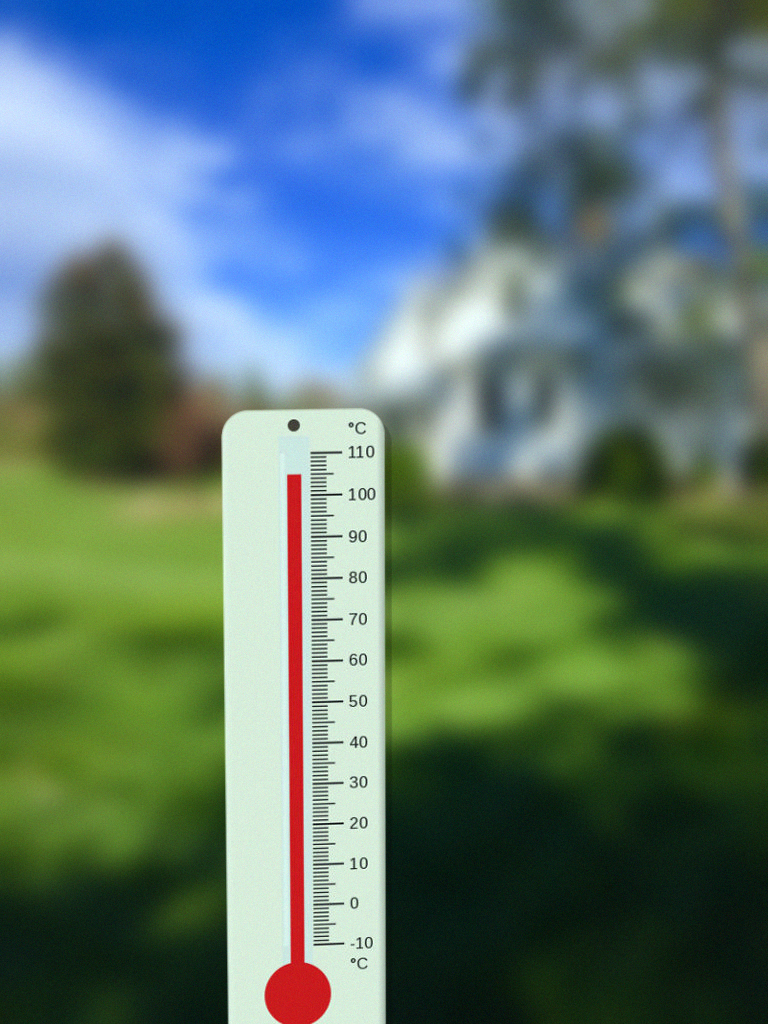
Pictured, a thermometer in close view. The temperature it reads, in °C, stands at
105 °C
